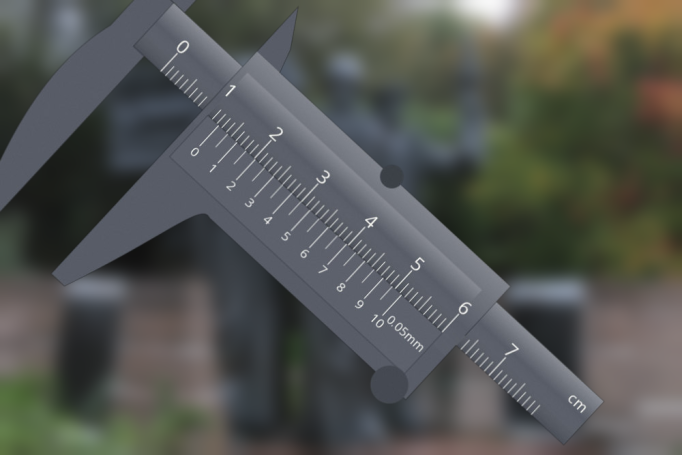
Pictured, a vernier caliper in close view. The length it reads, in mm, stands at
12.4 mm
